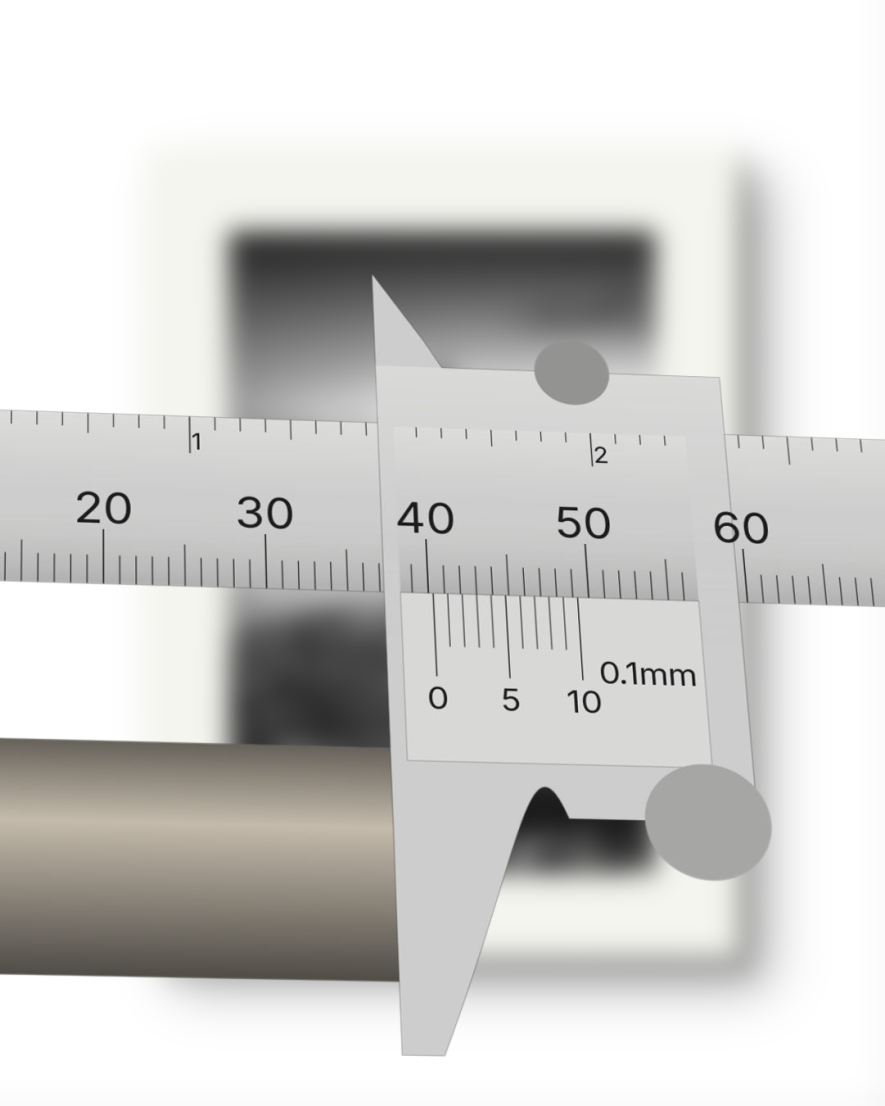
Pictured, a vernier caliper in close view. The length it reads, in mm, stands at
40.3 mm
